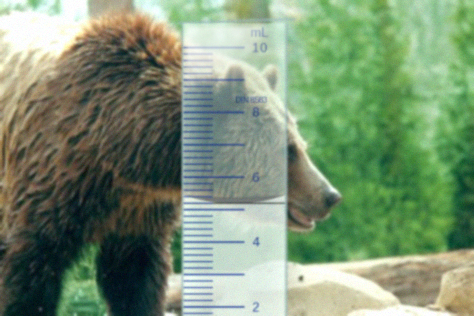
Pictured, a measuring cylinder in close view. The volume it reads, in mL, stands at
5.2 mL
